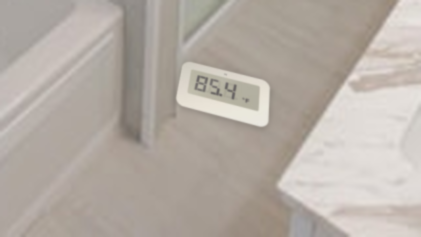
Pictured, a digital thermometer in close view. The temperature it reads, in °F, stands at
85.4 °F
